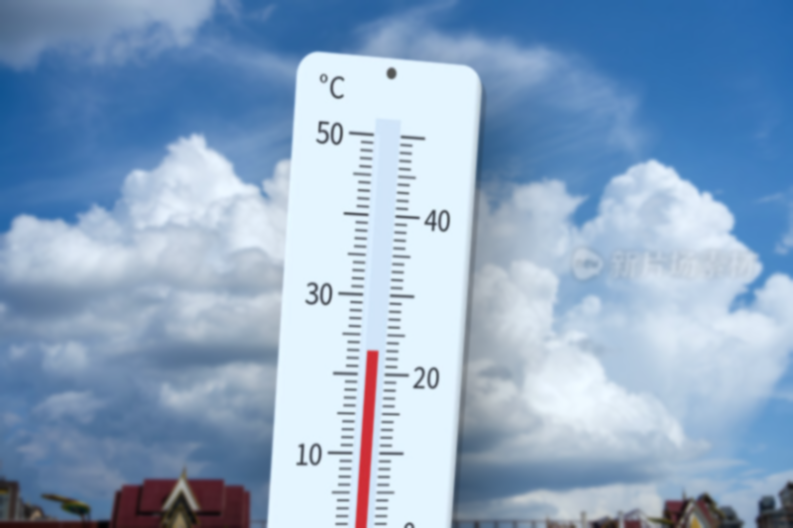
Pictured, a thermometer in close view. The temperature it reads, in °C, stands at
23 °C
